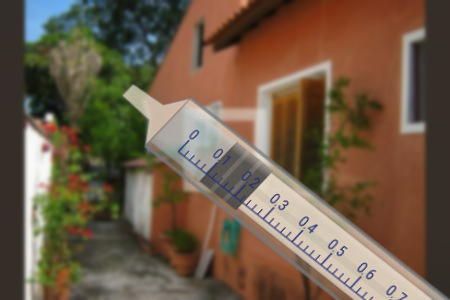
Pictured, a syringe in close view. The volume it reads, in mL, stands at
0.1 mL
